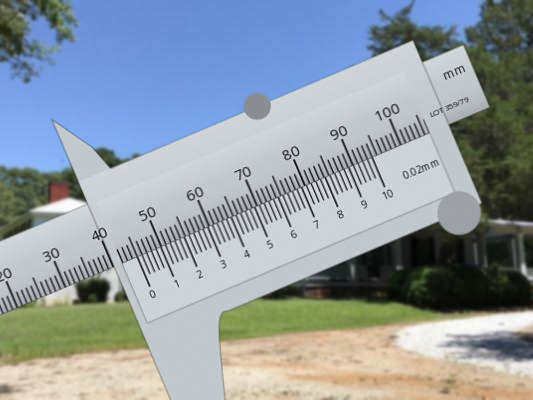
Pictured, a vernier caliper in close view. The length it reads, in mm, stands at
45.0 mm
